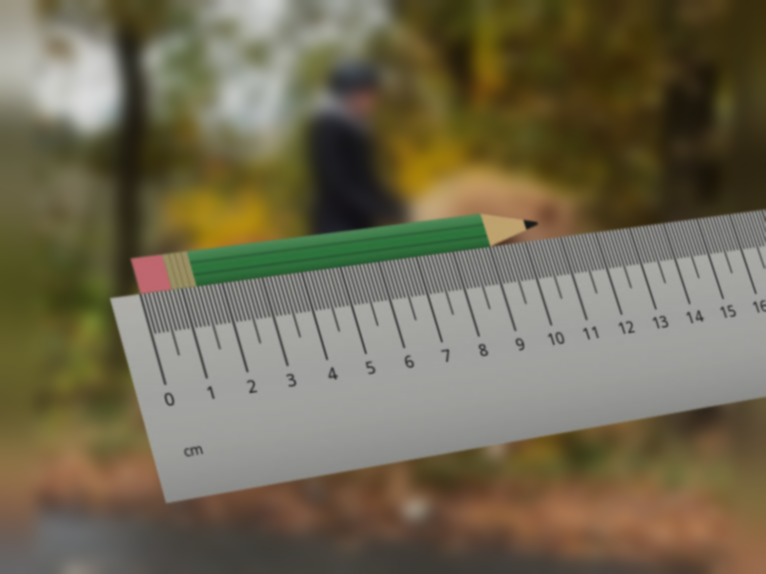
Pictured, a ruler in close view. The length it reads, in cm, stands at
10.5 cm
